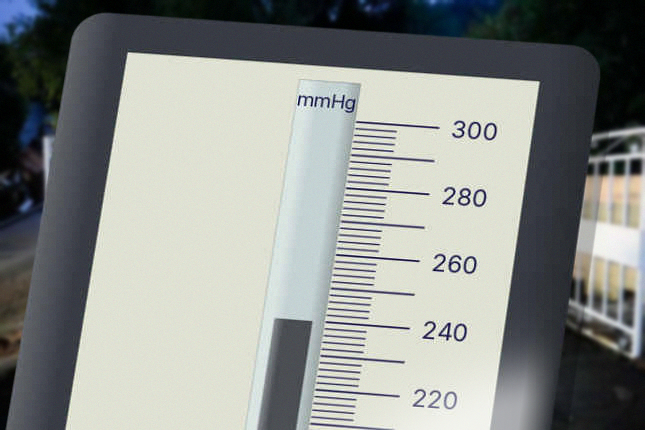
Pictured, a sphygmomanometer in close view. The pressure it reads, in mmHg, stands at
240 mmHg
